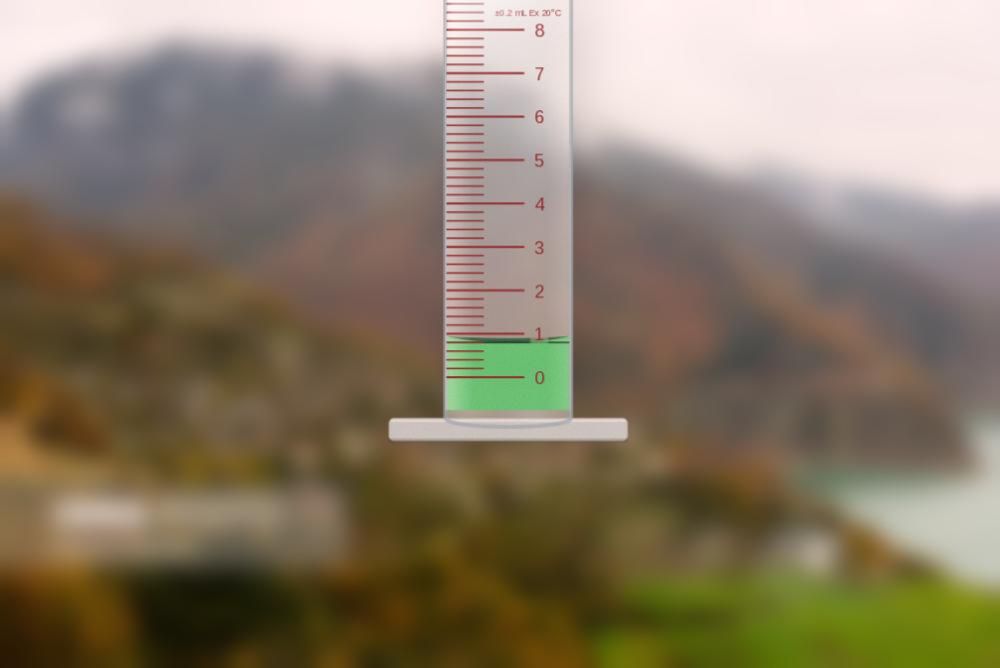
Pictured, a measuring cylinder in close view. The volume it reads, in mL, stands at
0.8 mL
